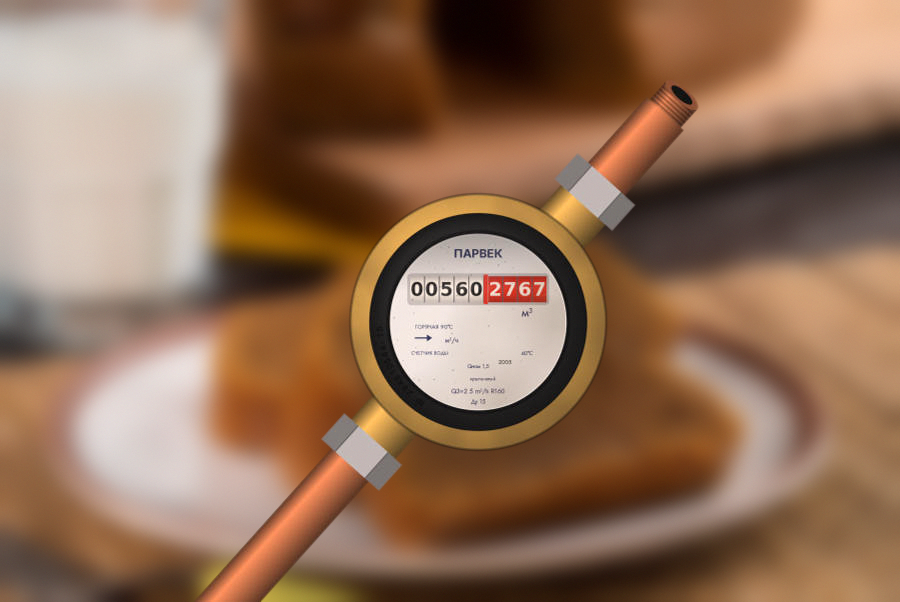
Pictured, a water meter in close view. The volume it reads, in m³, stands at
560.2767 m³
